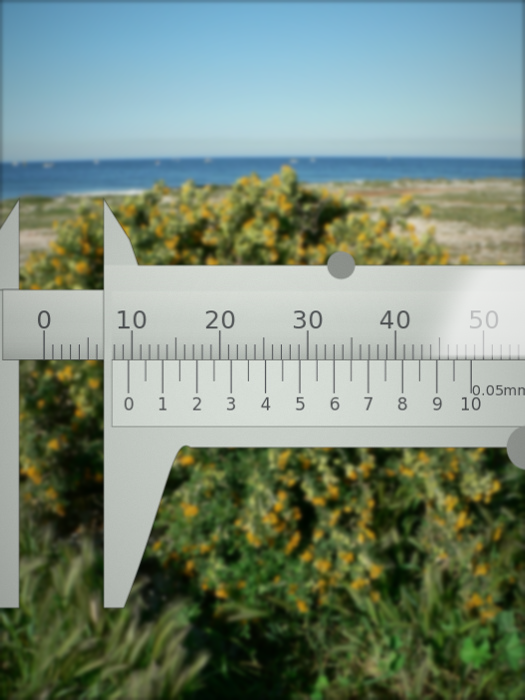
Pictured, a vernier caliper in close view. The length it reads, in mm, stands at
9.6 mm
